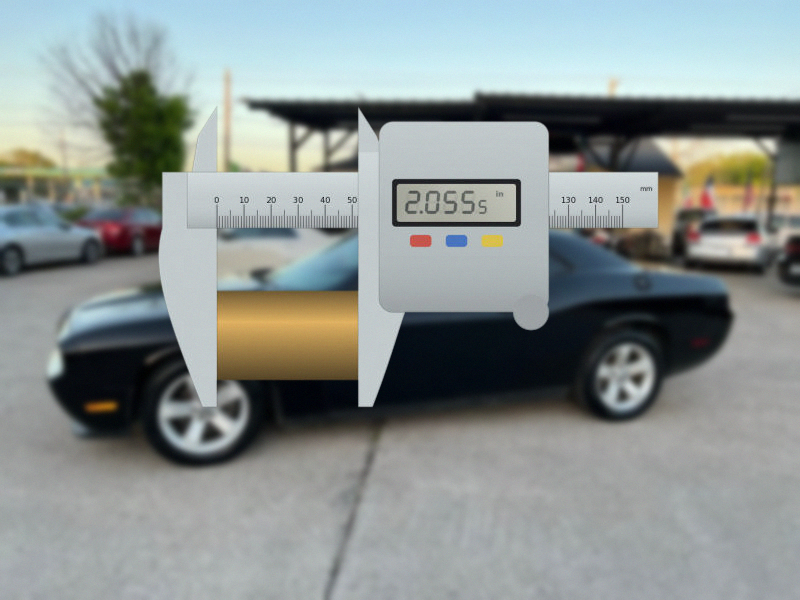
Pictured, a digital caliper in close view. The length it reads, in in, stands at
2.0555 in
